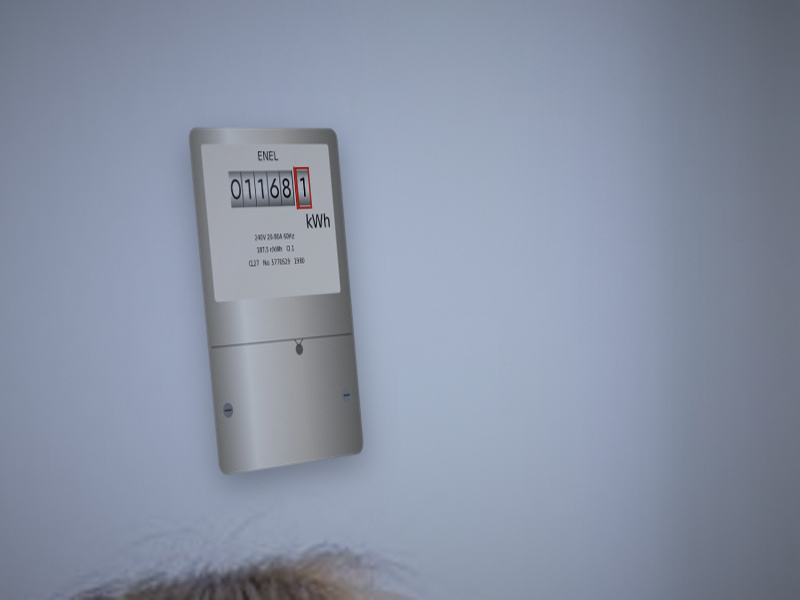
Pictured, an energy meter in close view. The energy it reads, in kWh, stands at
1168.1 kWh
